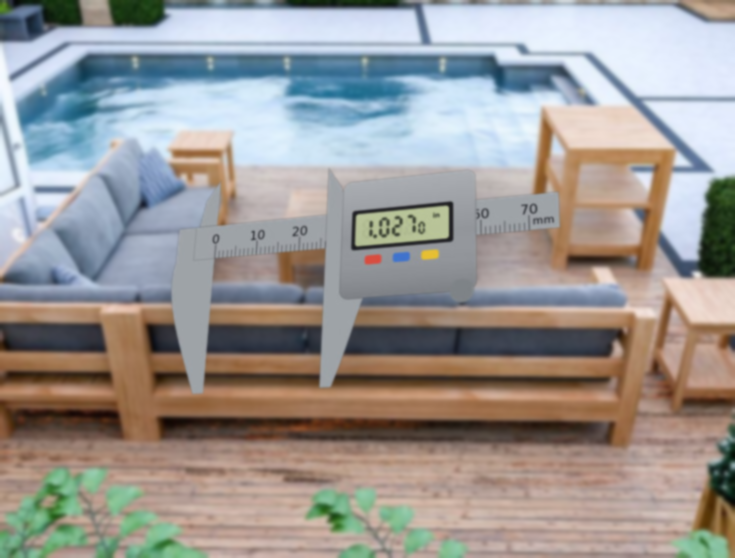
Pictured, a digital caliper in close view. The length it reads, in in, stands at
1.0270 in
